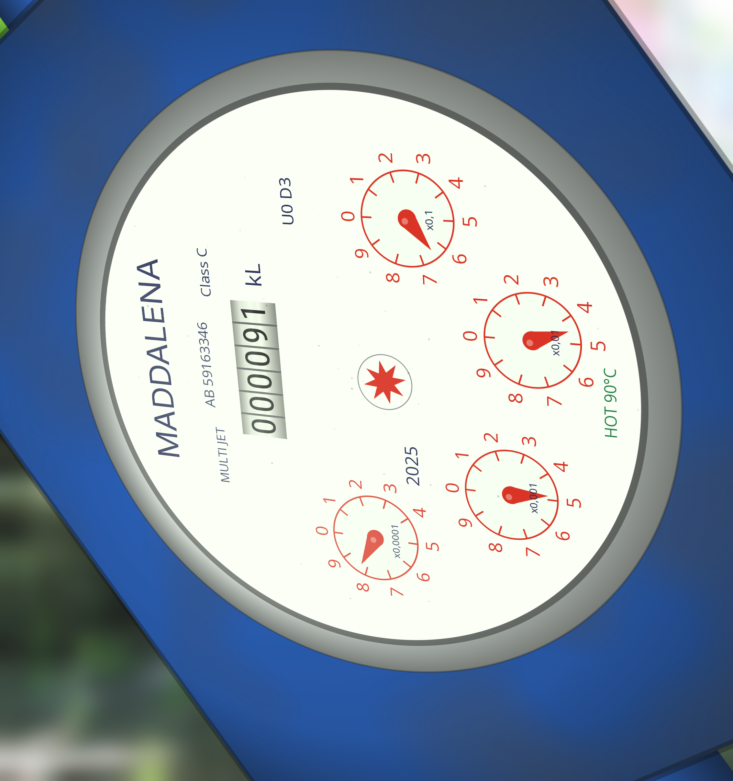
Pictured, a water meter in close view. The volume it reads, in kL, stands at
91.6448 kL
